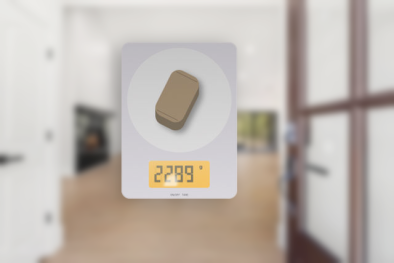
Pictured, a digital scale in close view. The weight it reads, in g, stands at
2289 g
